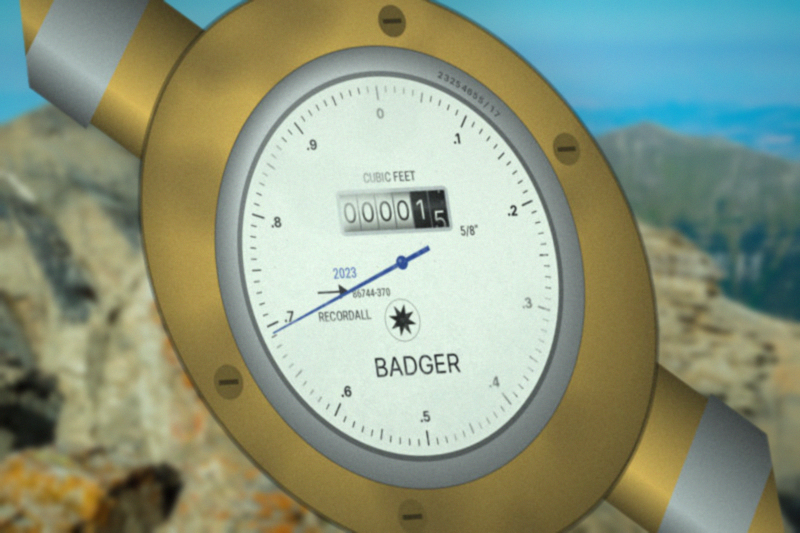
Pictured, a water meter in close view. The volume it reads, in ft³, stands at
14.69 ft³
